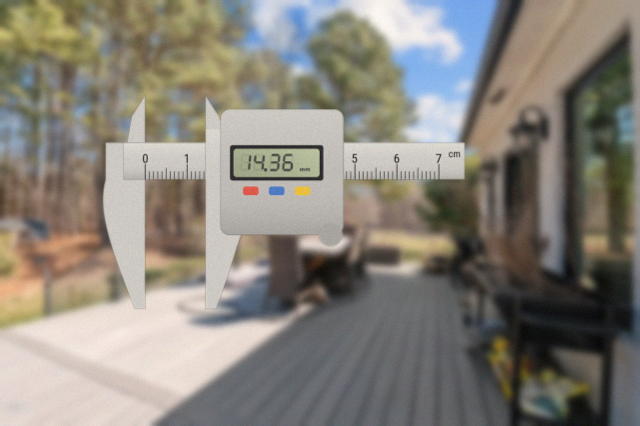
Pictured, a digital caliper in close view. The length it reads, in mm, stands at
14.36 mm
